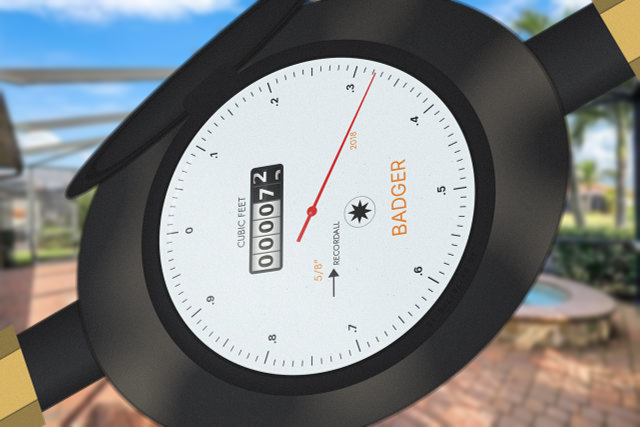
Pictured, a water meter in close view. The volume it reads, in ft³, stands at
72.32 ft³
